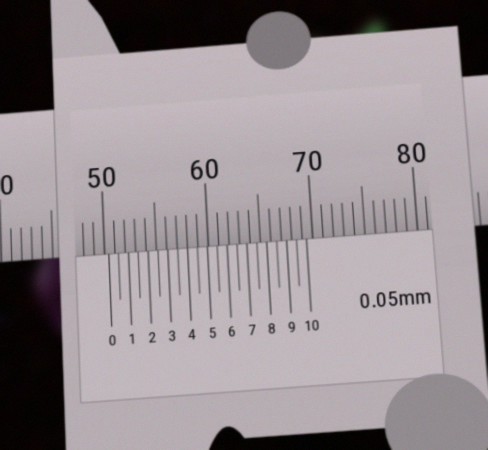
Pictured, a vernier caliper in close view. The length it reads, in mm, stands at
50.4 mm
